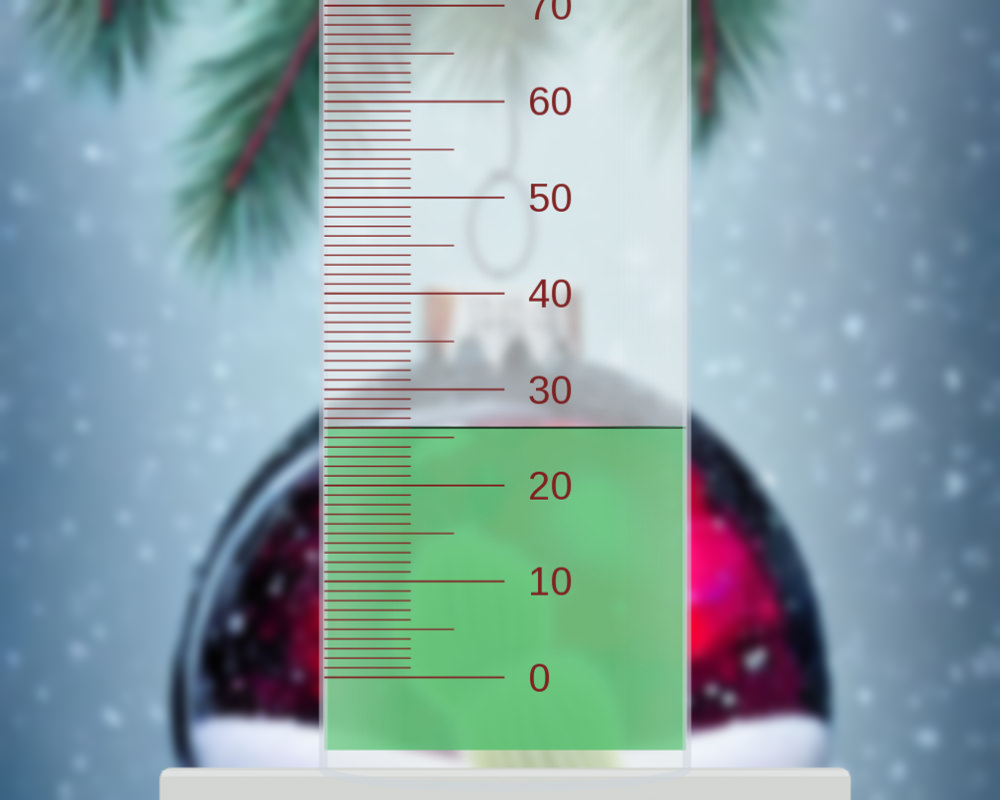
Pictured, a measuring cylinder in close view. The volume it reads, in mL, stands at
26 mL
